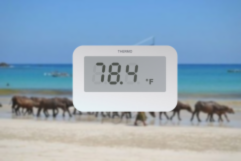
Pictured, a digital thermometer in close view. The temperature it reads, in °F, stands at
78.4 °F
